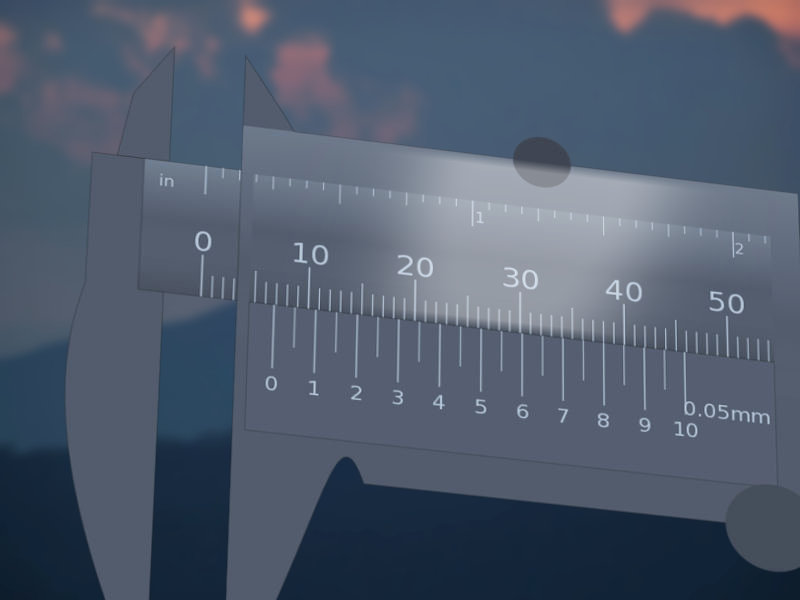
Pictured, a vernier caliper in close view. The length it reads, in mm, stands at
6.8 mm
